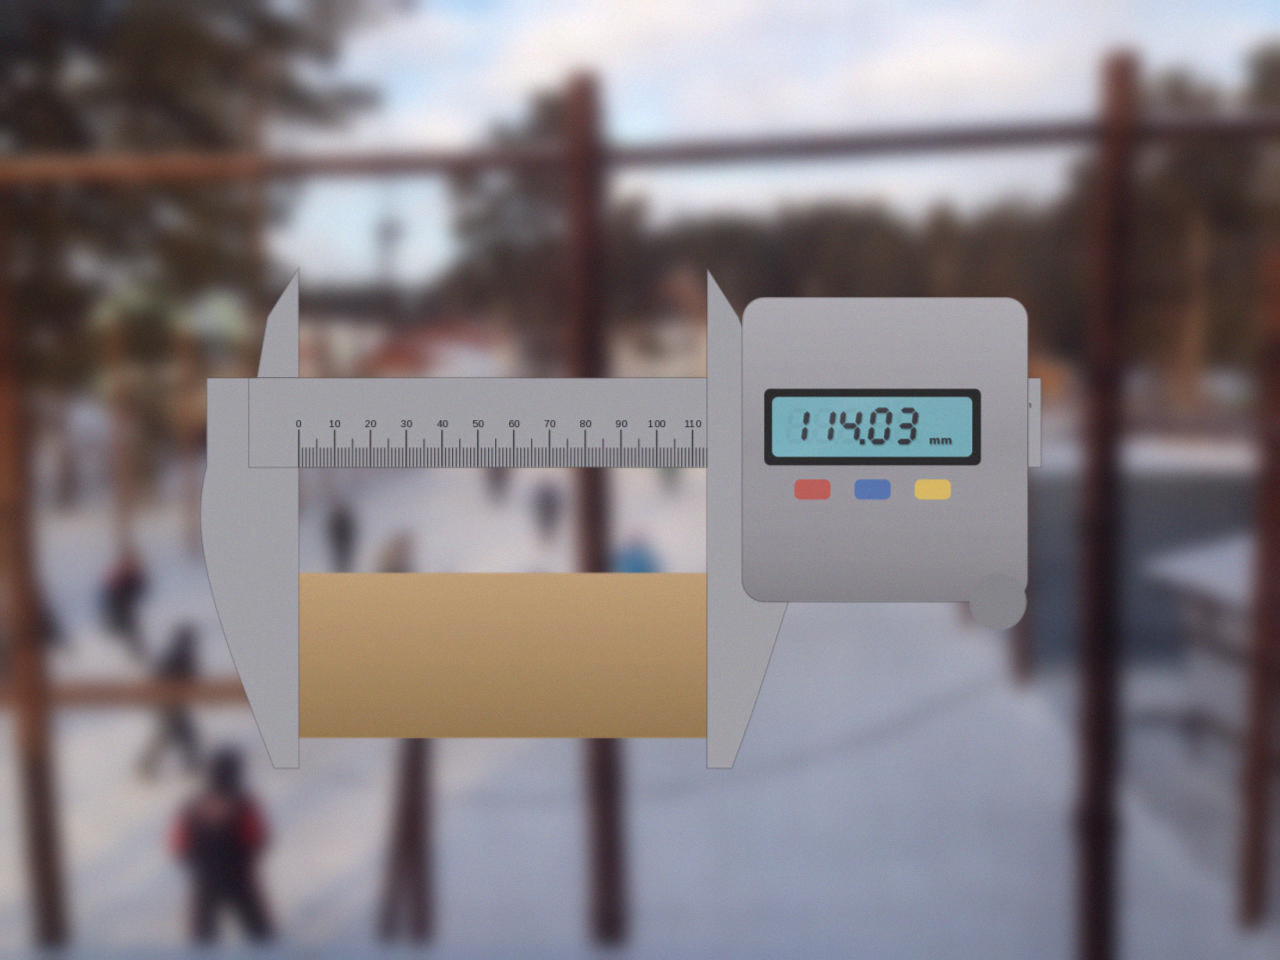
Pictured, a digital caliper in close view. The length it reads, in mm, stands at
114.03 mm
